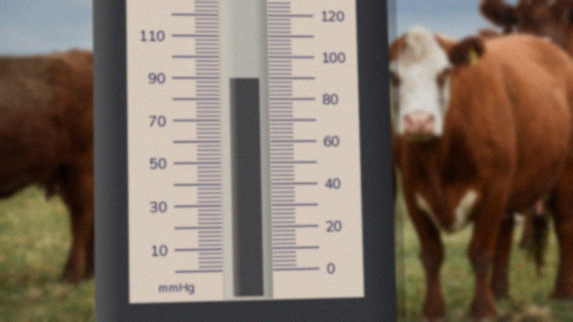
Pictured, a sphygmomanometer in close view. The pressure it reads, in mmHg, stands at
90 mmHg
